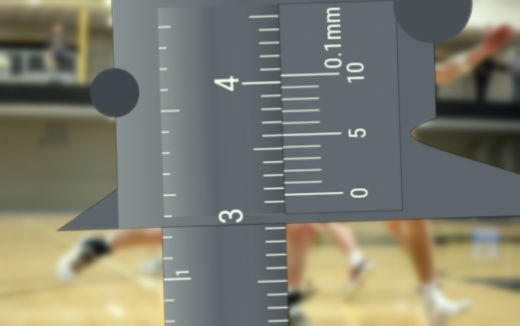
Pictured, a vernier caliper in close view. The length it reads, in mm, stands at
31.5 mm
